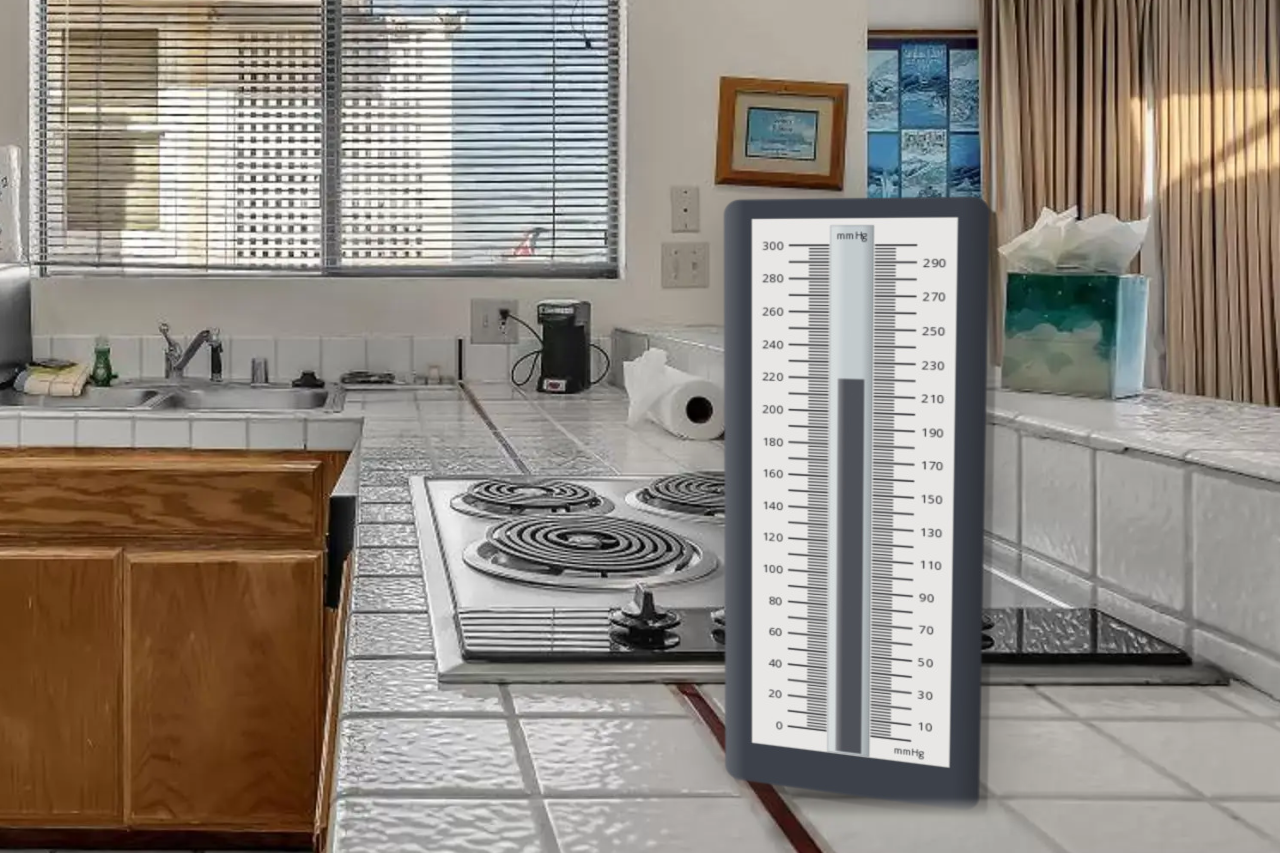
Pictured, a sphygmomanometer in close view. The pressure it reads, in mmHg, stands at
220 mmHg
